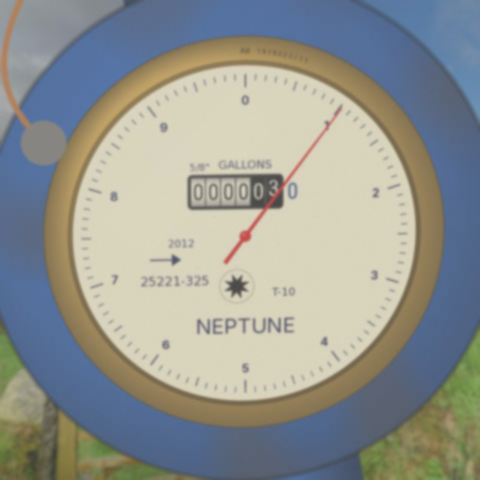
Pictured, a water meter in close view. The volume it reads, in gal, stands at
31.0 gal
